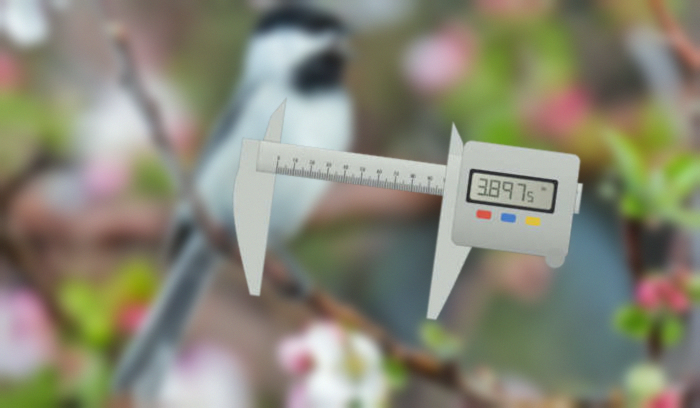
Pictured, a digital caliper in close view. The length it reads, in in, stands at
3.8975 in
